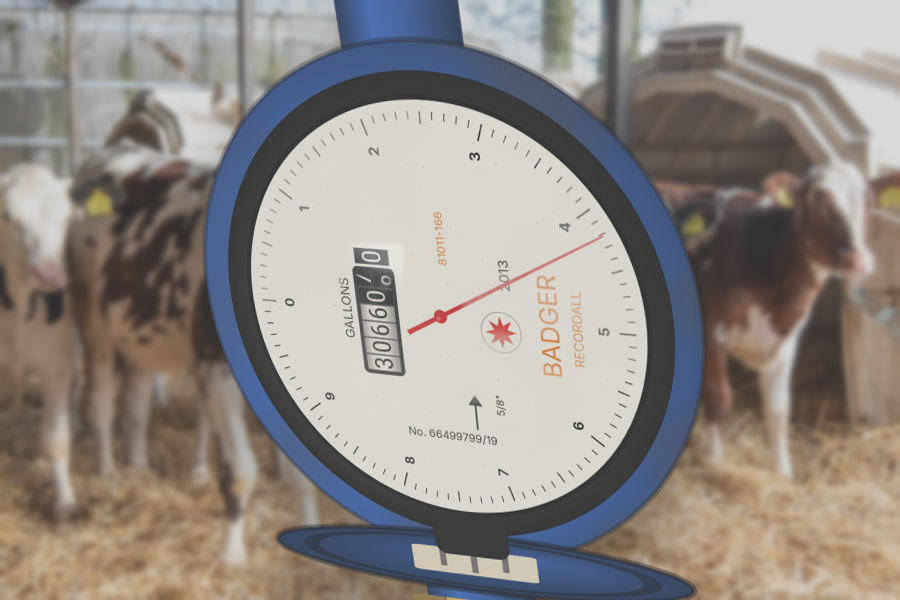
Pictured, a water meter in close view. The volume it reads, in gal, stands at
3066074.2 gal
